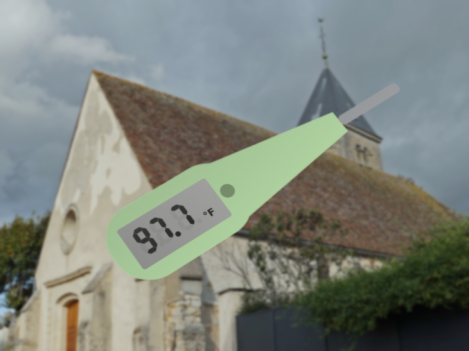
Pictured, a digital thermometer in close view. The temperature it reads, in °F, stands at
97.7 °F
